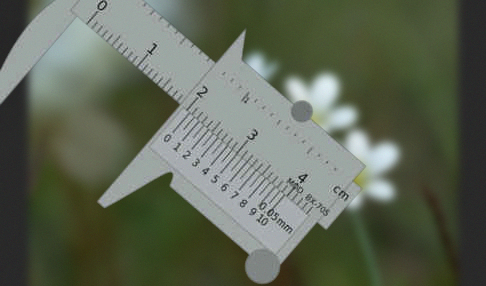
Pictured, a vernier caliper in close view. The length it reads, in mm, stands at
20.6 mm
